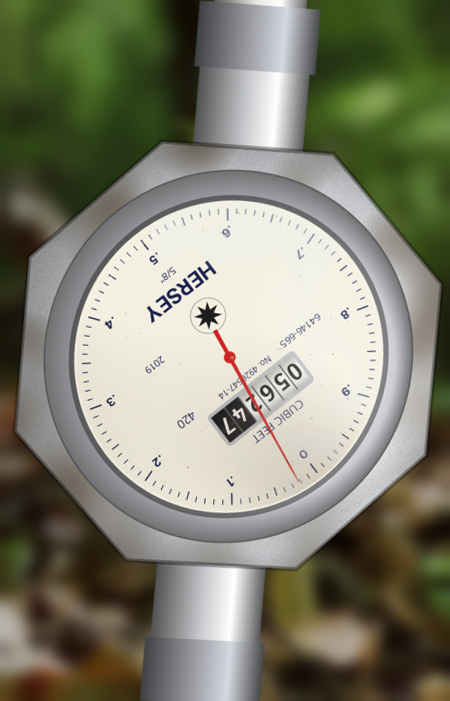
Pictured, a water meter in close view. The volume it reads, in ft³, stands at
56247.02 ft³
